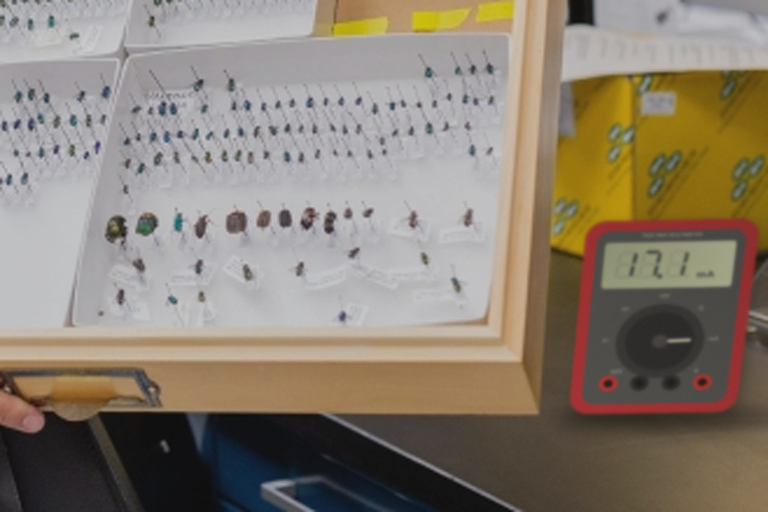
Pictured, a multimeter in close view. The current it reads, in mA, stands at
17.1 mA
